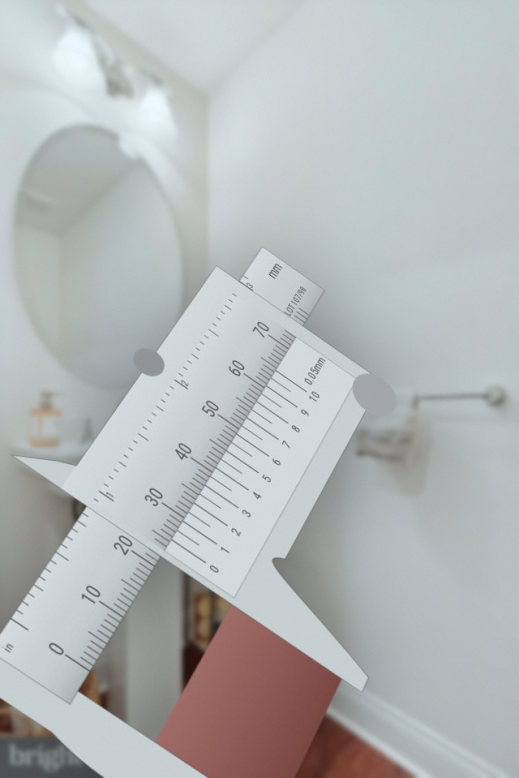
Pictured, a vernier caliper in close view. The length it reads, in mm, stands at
25.5 mm
